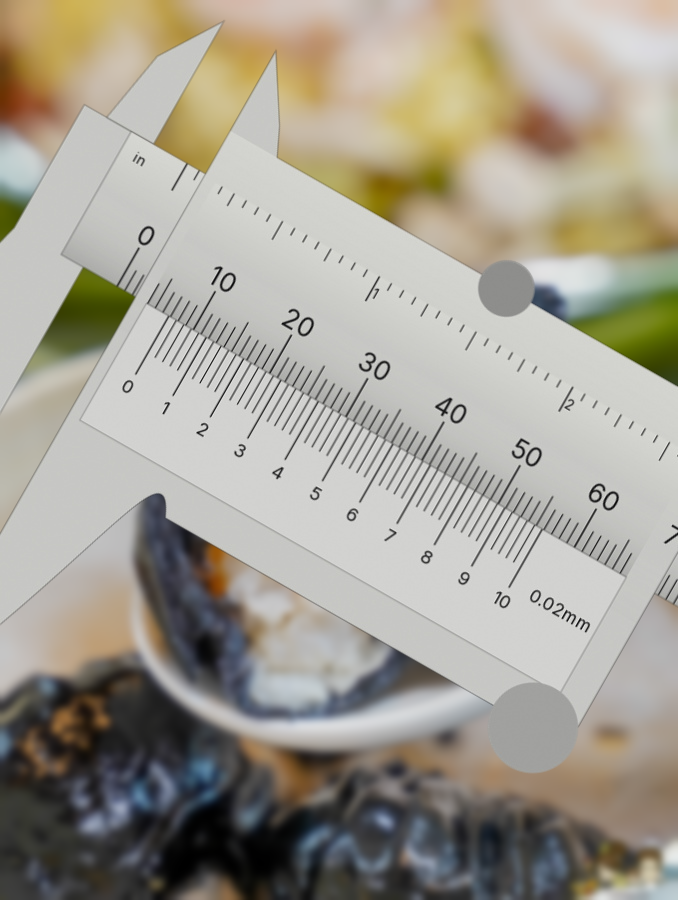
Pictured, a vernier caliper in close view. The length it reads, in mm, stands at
6.8 mm
